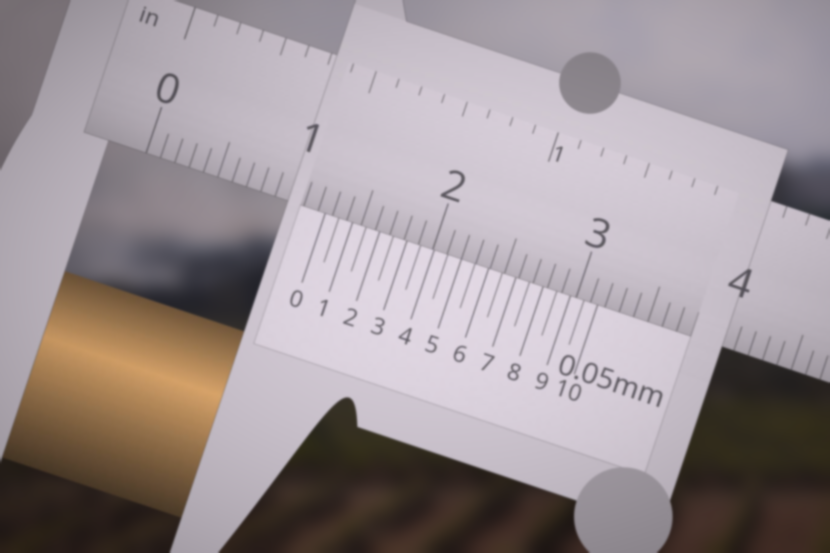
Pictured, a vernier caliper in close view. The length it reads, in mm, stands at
12.5 mm
